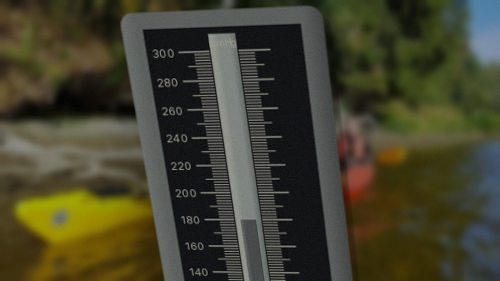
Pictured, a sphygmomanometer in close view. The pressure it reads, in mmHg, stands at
180 mmHg
